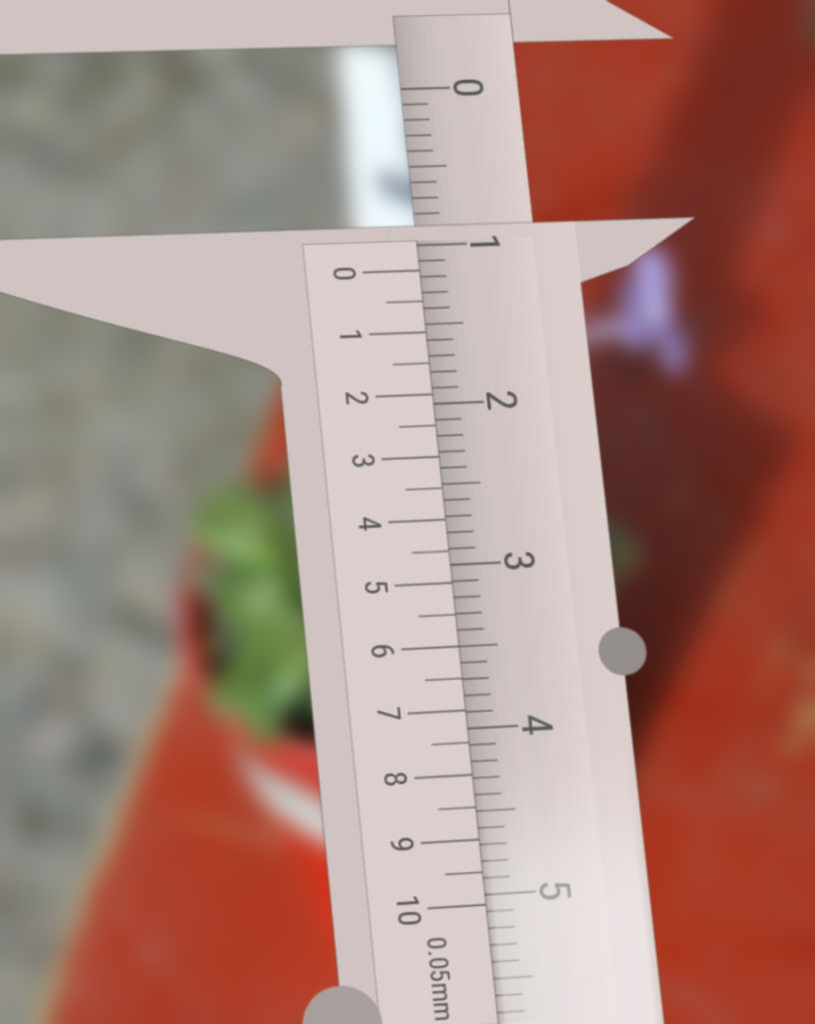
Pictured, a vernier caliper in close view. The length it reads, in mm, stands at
11.6 mm
